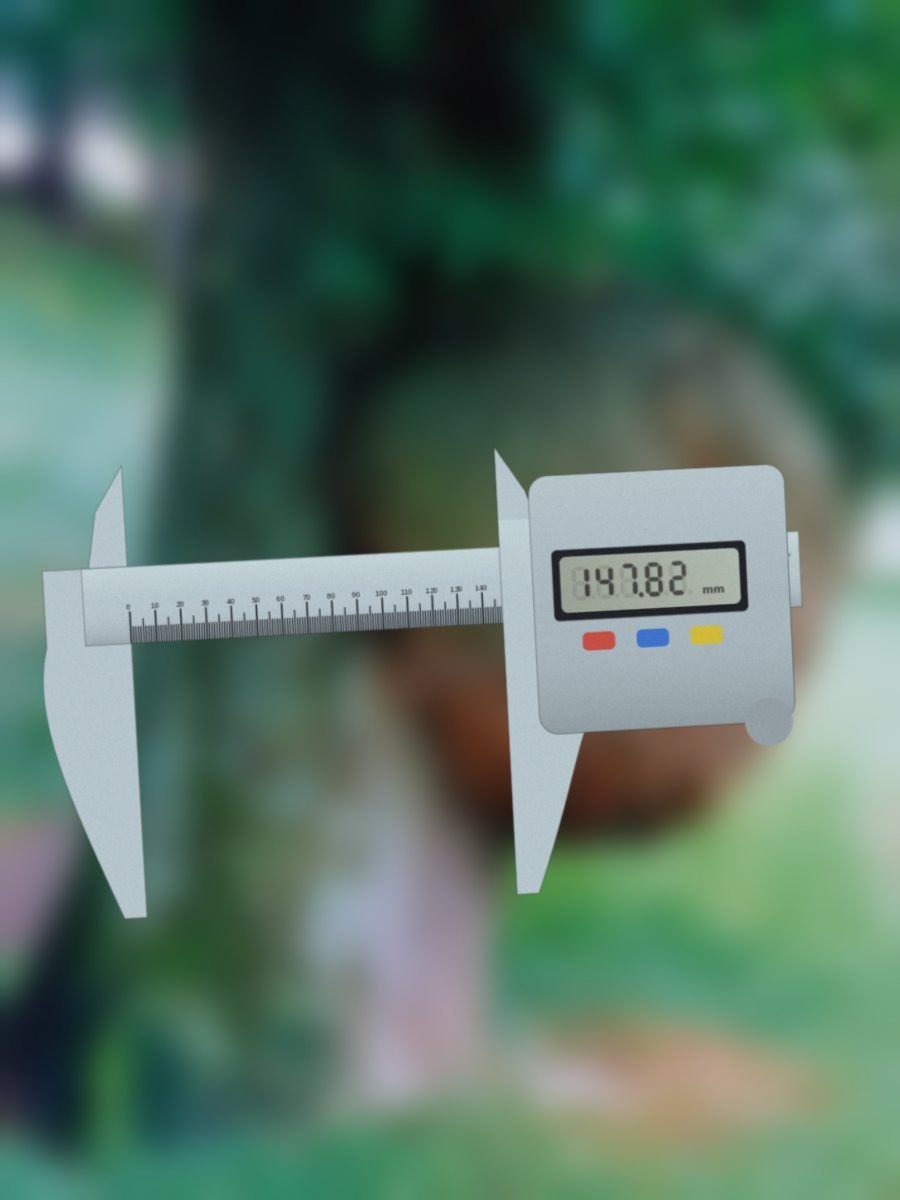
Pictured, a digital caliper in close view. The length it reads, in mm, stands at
147.82 mm
